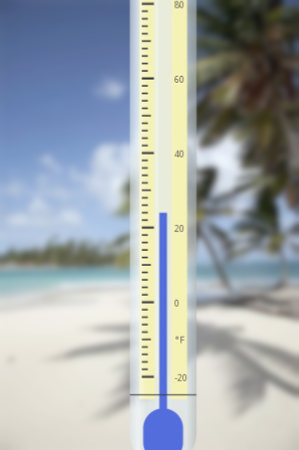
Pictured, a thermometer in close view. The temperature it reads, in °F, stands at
24 °F
